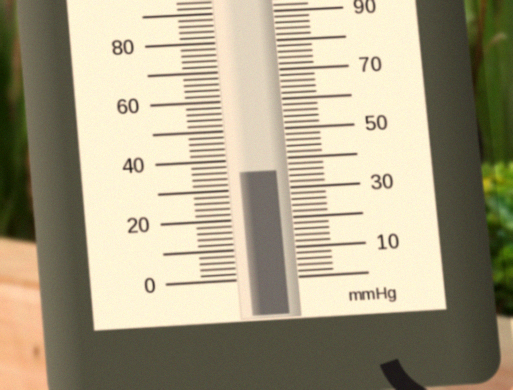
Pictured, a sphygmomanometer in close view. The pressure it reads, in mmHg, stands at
36 mmHg
